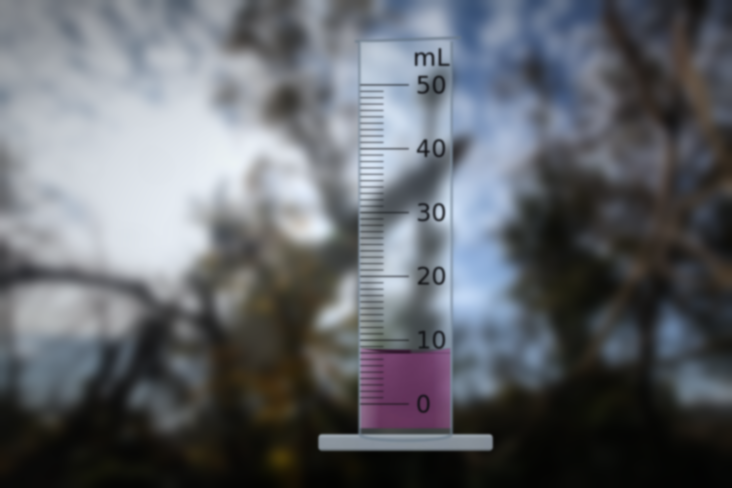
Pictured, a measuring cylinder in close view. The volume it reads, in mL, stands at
8 mL
